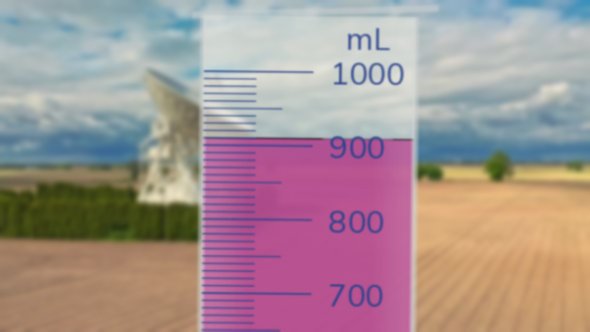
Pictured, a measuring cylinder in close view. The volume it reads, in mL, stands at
910 mL
